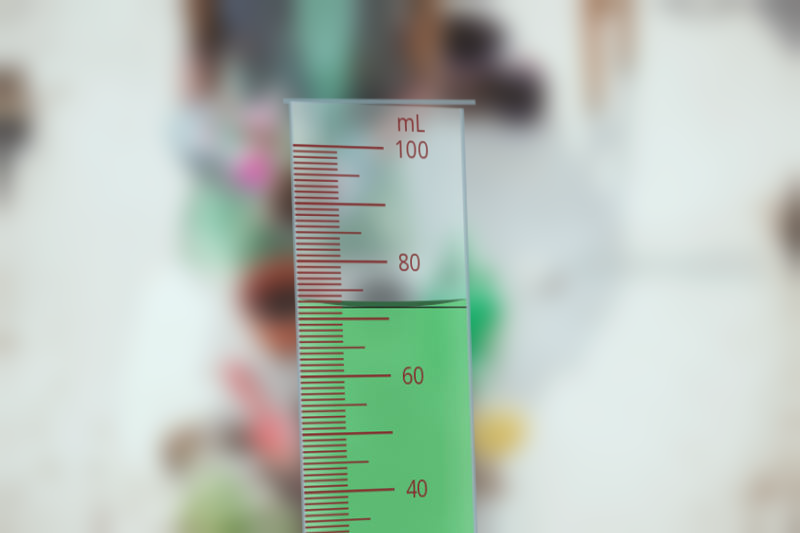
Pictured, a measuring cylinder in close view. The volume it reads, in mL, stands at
72 mL
